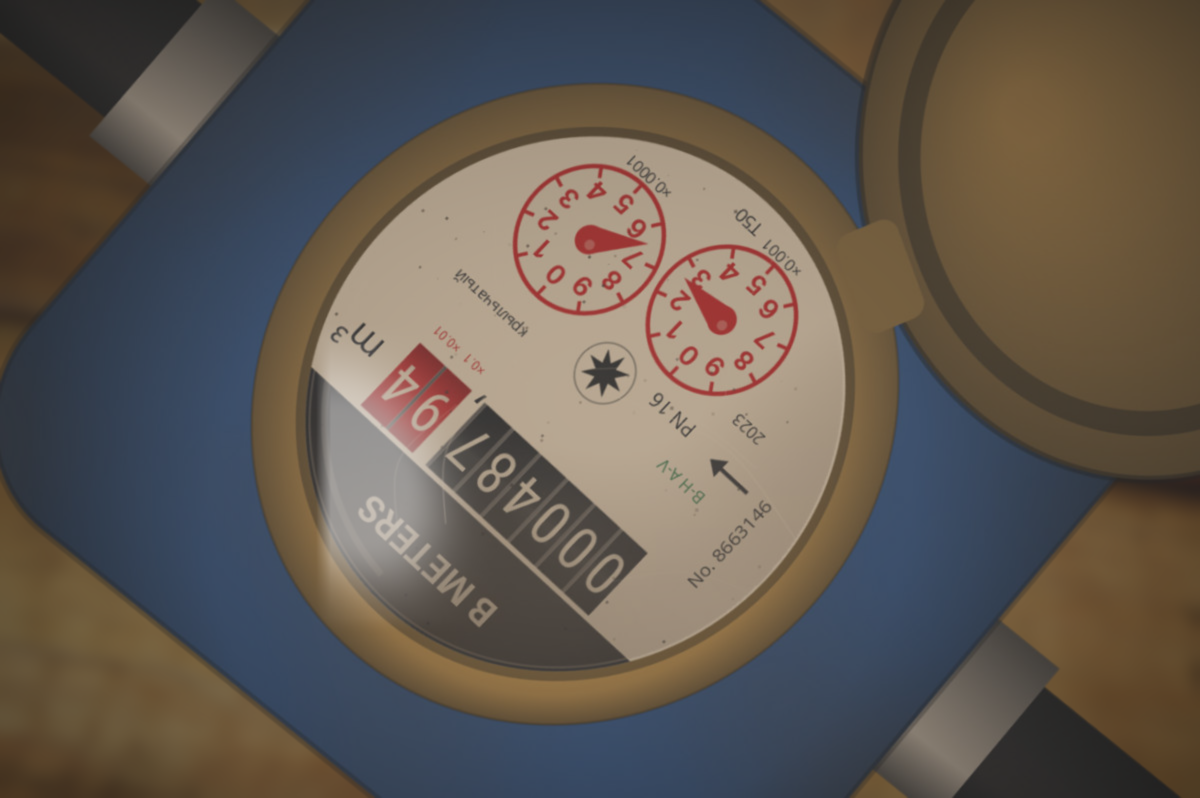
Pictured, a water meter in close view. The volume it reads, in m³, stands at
487.9426 m³
